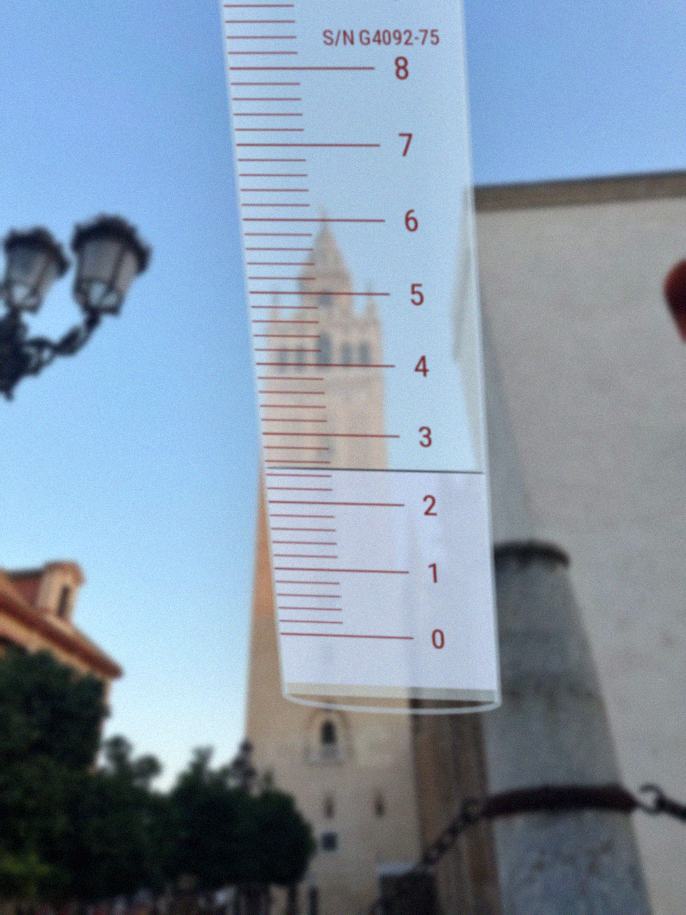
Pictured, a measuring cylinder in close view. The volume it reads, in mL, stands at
2.5 mL
